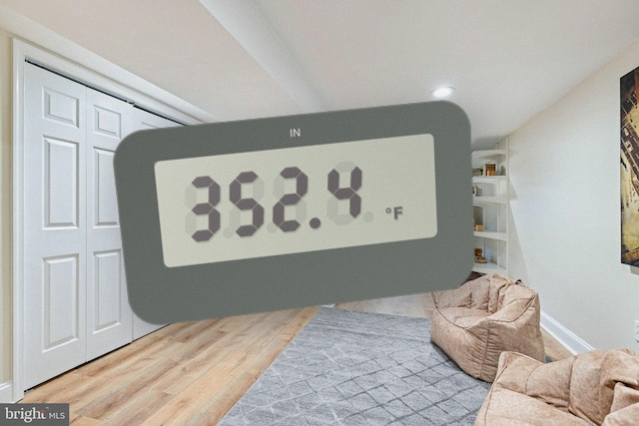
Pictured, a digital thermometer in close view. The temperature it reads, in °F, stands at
352.4 °F
